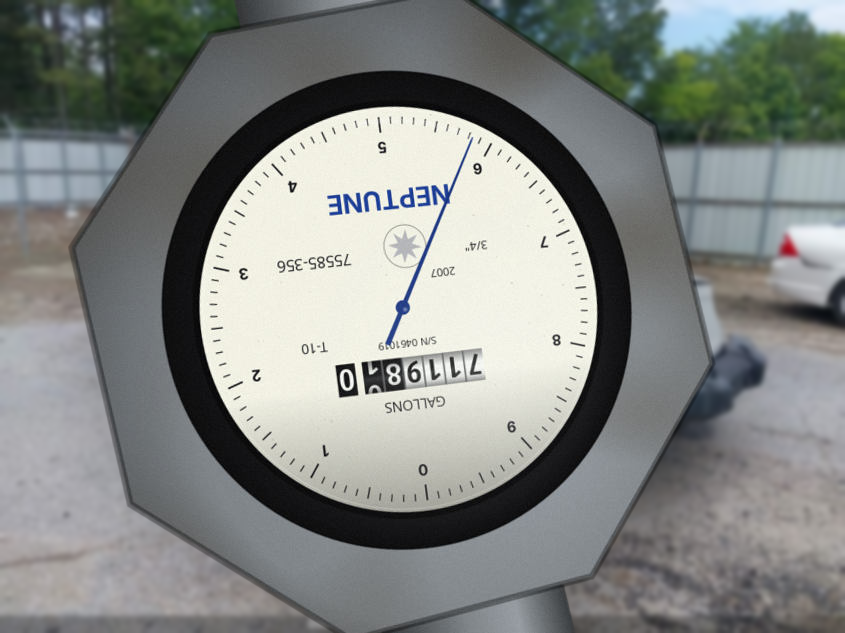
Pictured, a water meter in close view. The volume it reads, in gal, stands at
7119805.8 gal
